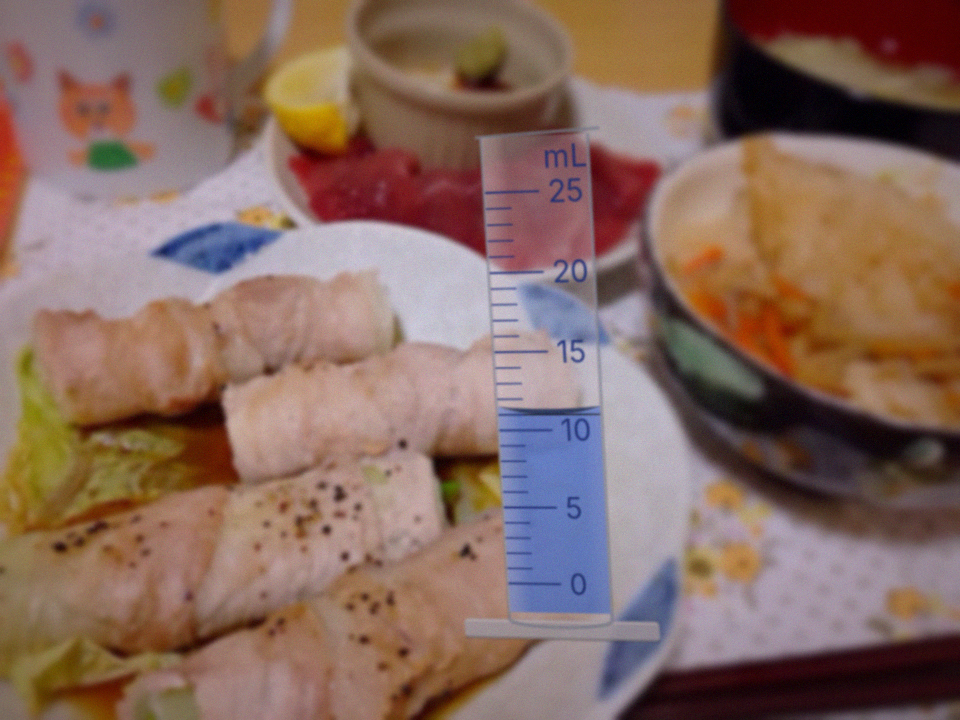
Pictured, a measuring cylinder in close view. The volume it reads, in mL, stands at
11 mL
